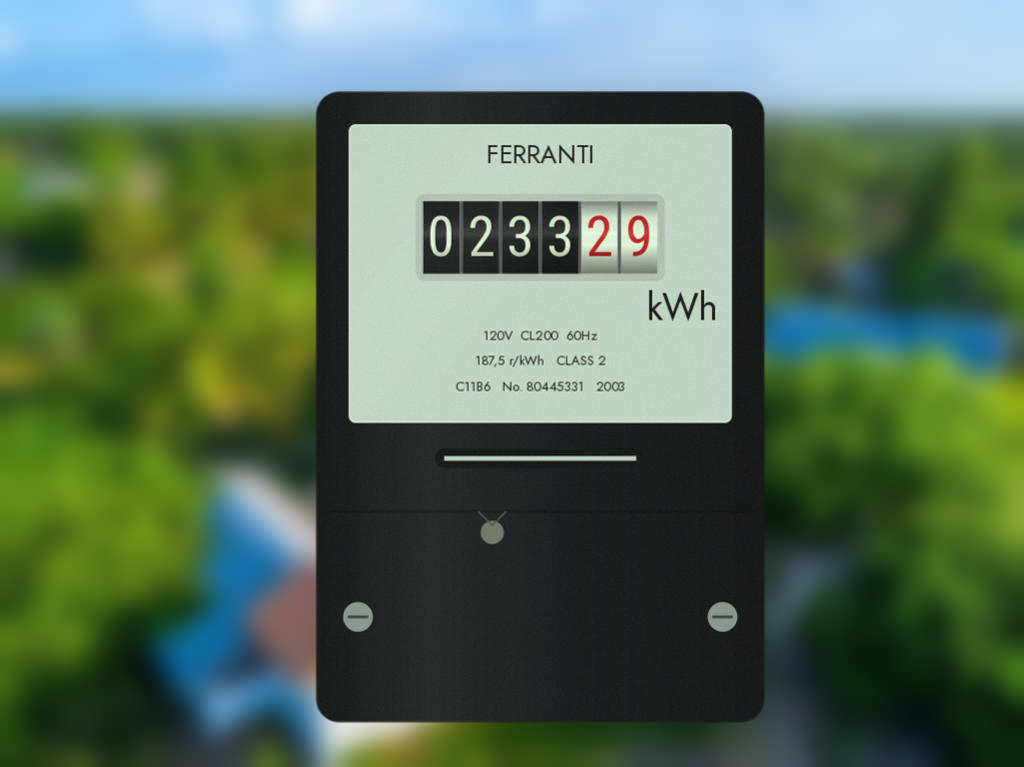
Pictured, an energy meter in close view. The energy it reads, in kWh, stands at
233.29 kWh
